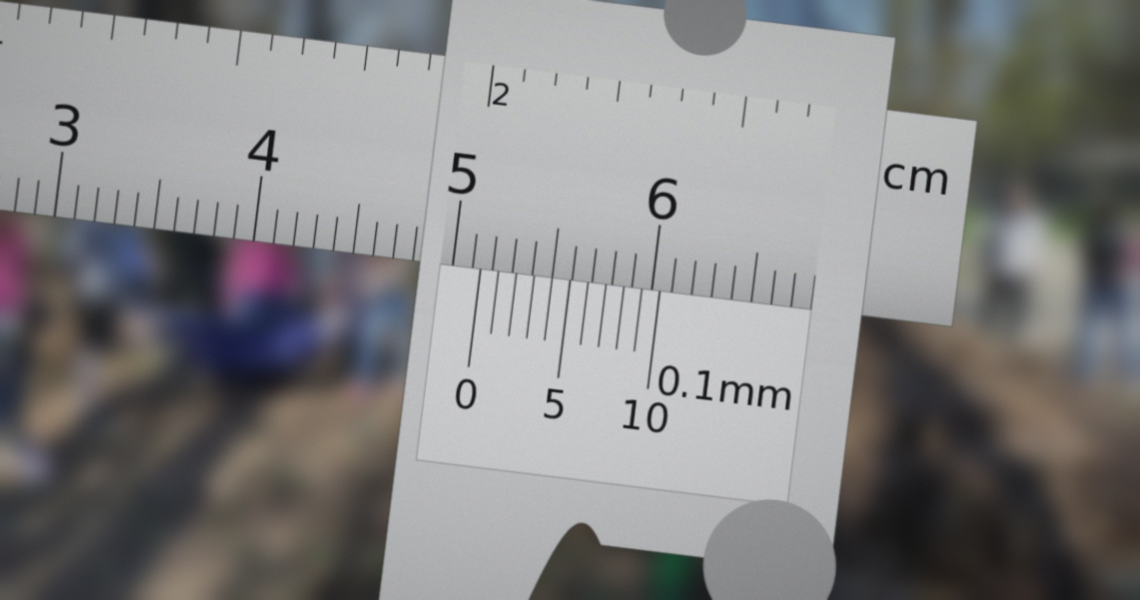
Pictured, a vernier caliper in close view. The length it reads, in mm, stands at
51.4 mm
